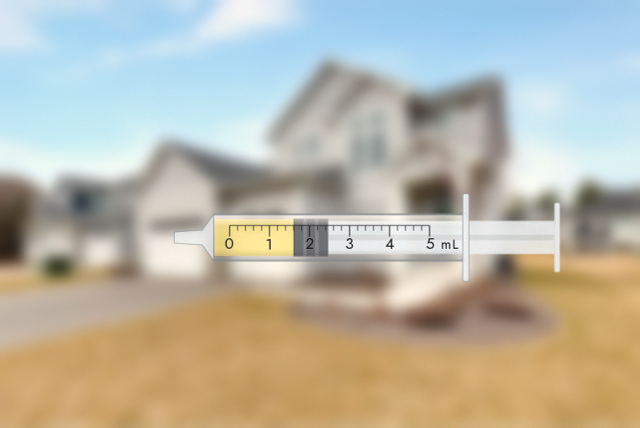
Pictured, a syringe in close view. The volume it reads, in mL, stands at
1.6 mL
